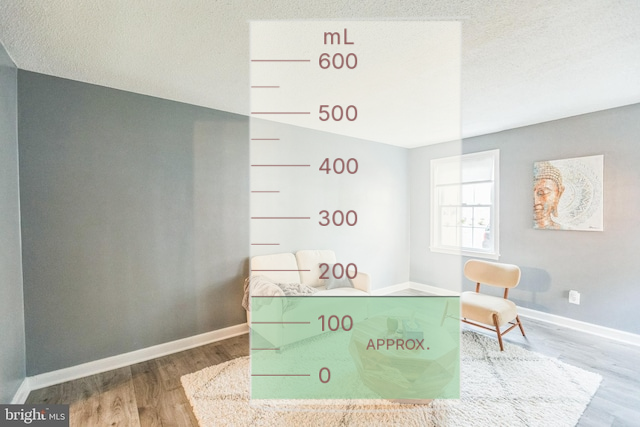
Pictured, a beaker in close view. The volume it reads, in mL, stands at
150 mL
